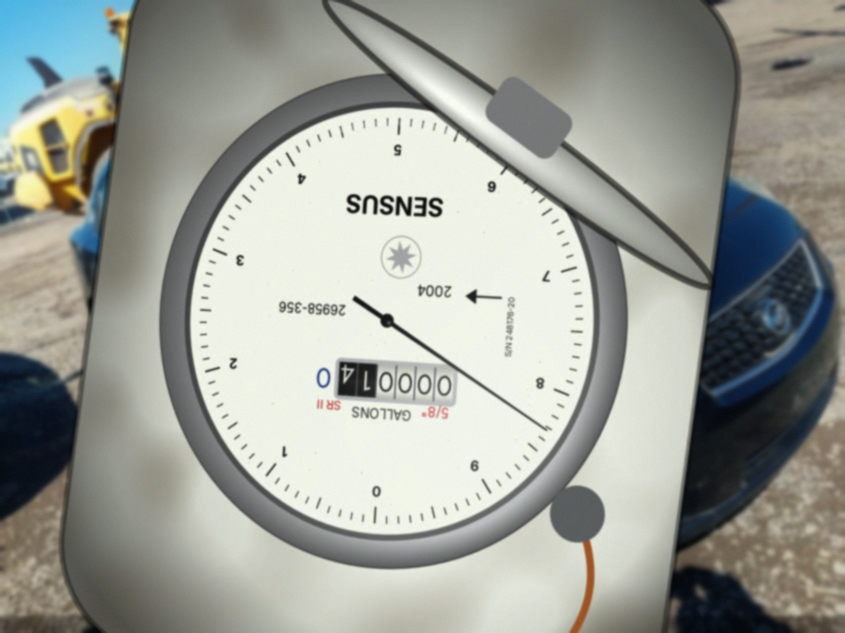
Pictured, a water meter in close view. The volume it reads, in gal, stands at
138.3 gal
